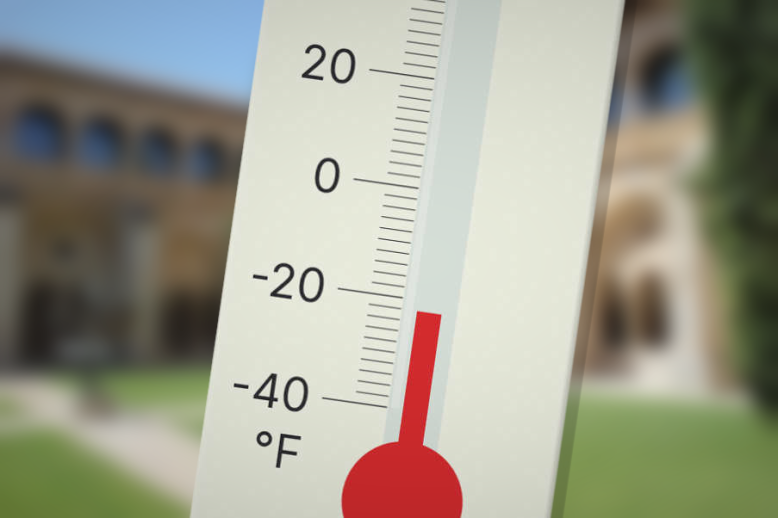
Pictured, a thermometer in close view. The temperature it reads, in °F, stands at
-22 °F
